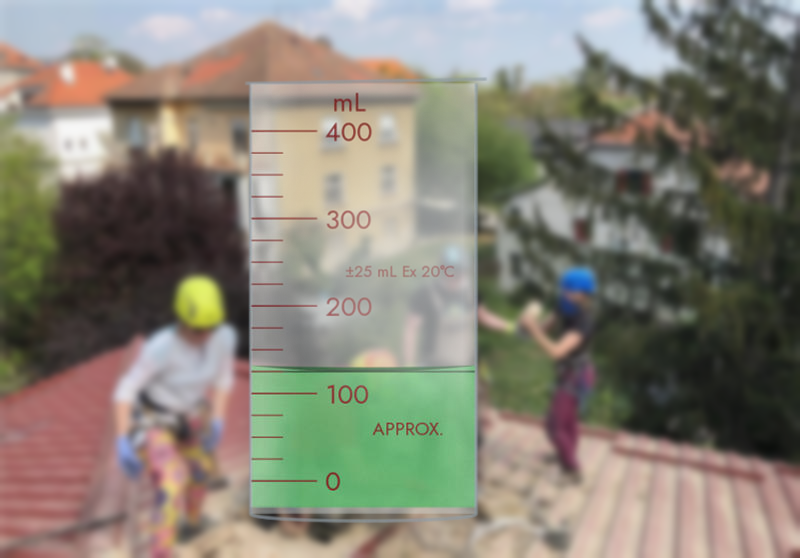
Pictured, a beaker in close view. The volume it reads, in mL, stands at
125 mL
